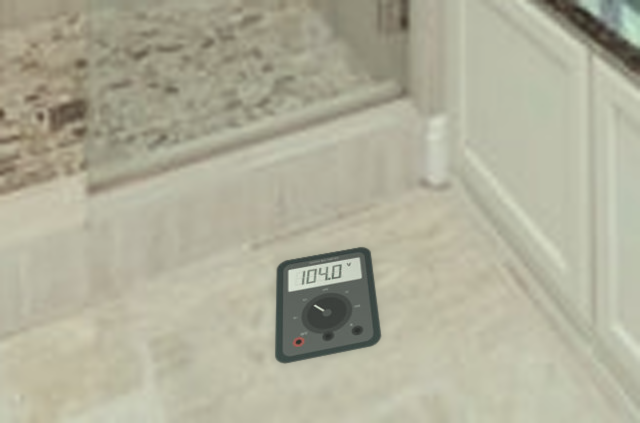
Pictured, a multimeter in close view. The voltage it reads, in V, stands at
104.0 V
